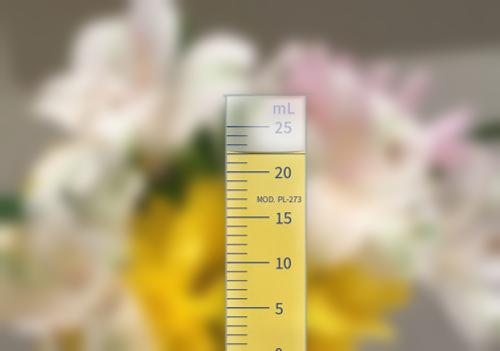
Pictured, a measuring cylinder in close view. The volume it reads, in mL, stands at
22 mL
